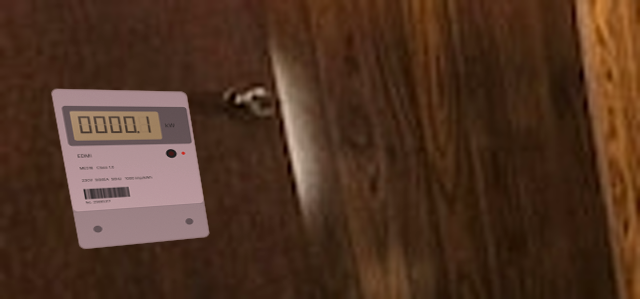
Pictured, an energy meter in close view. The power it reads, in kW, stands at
0.1 kW
